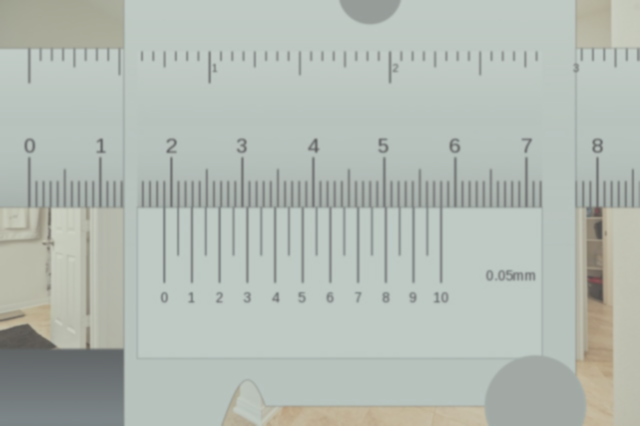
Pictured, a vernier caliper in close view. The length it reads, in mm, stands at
19.0 mm
